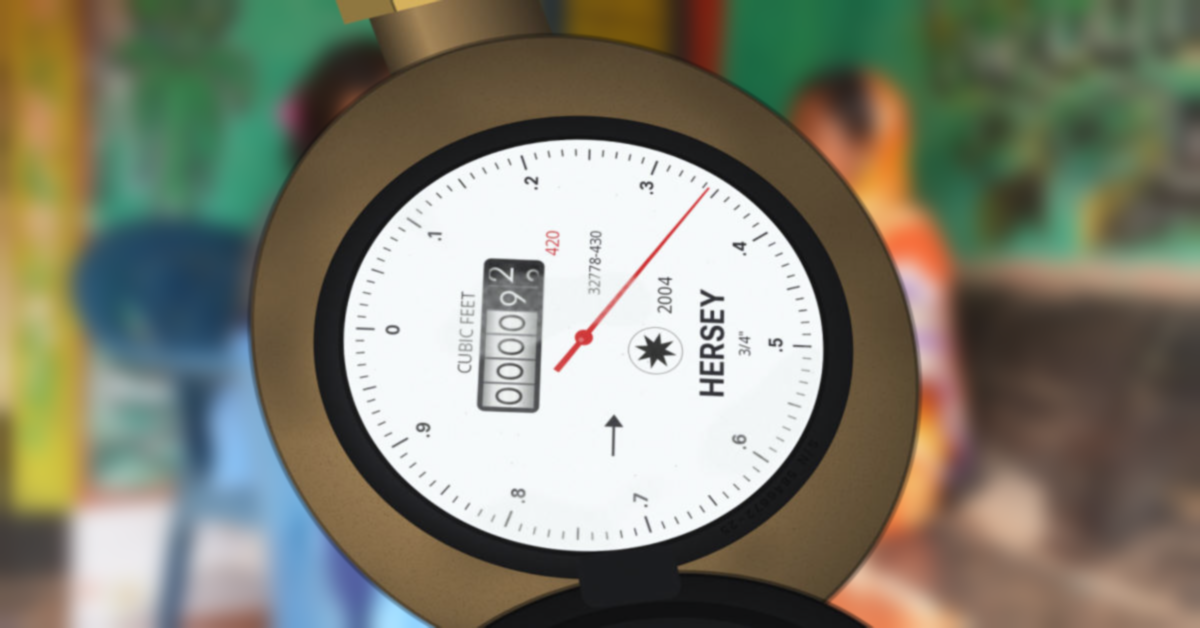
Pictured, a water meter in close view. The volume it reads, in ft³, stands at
92.34 ft³
